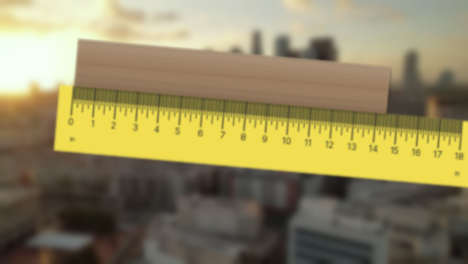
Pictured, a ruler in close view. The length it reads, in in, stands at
14.5 in
